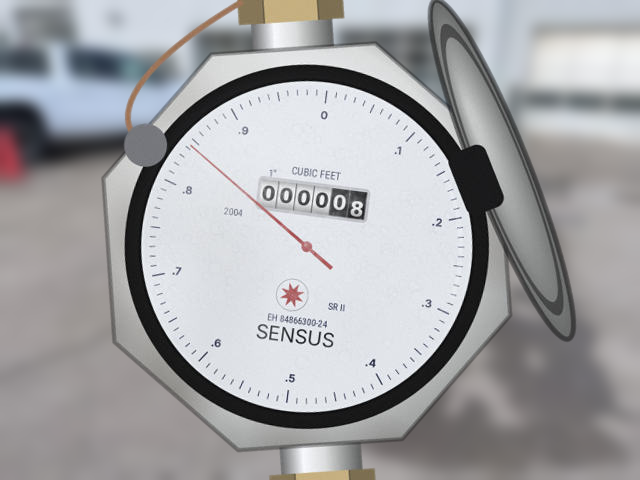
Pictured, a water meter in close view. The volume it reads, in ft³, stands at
7.84 ft³
